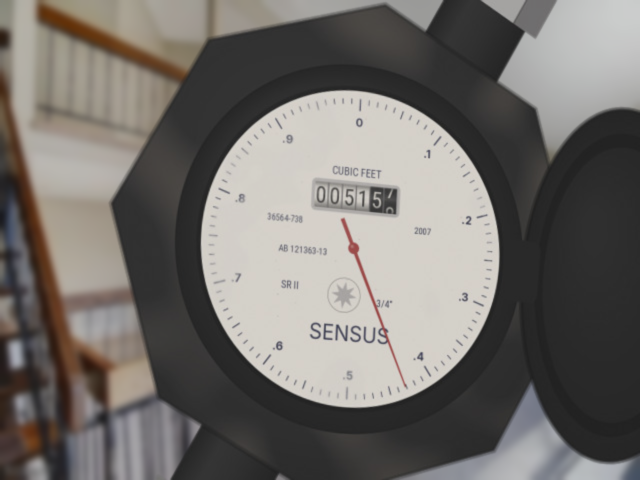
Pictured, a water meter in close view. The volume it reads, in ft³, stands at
5157.43 ft³
